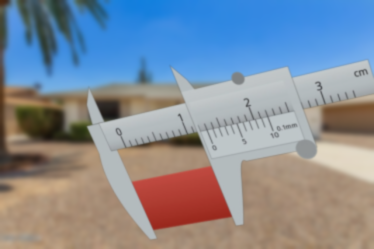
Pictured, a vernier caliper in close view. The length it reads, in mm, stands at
13.0 mm
